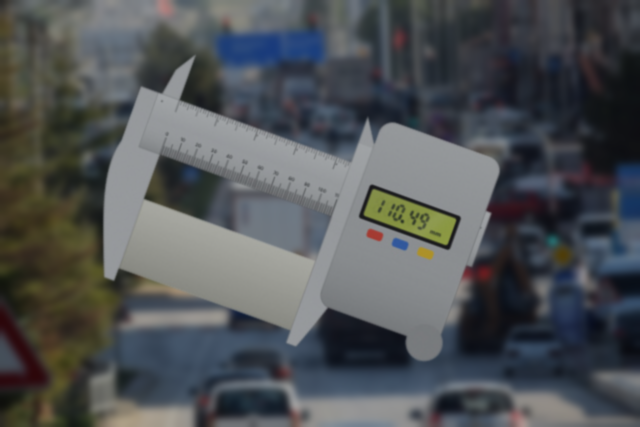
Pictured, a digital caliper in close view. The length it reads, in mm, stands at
110.49 mm
